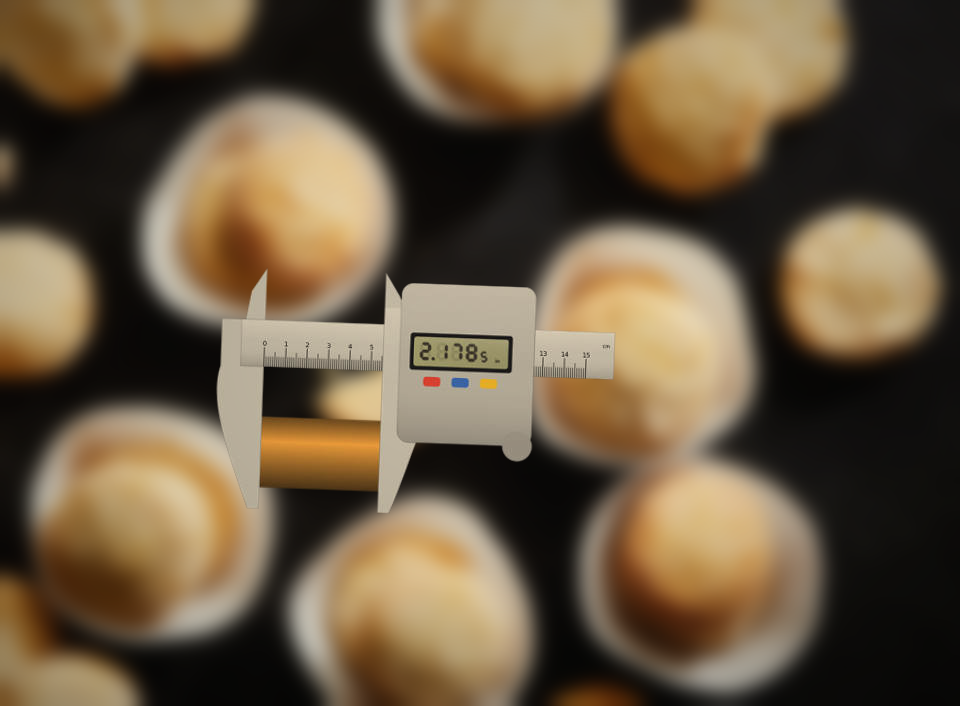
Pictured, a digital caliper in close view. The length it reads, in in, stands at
2.1785 in
